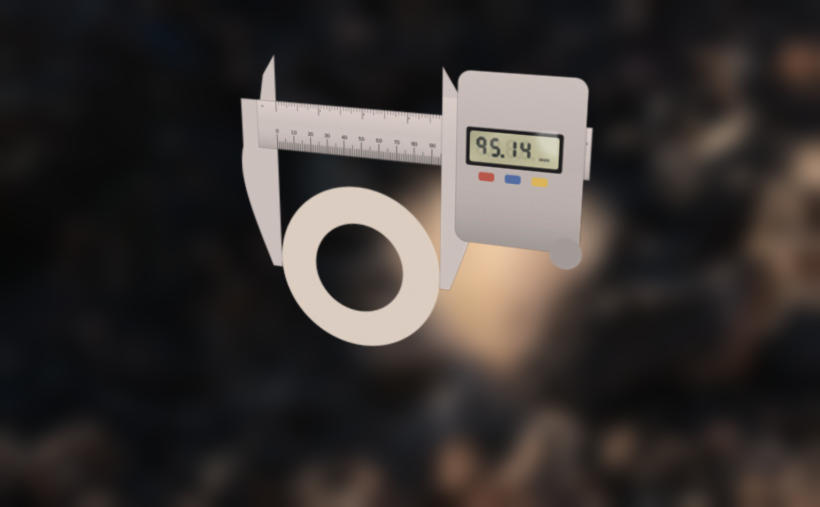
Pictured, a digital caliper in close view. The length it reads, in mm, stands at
95.14 mm
